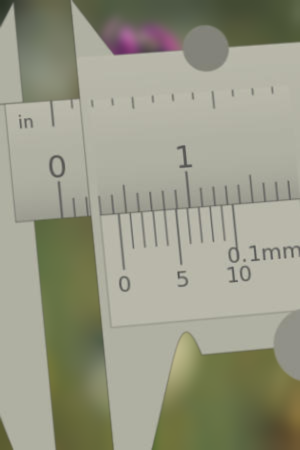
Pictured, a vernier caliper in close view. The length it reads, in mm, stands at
4.4 mm
